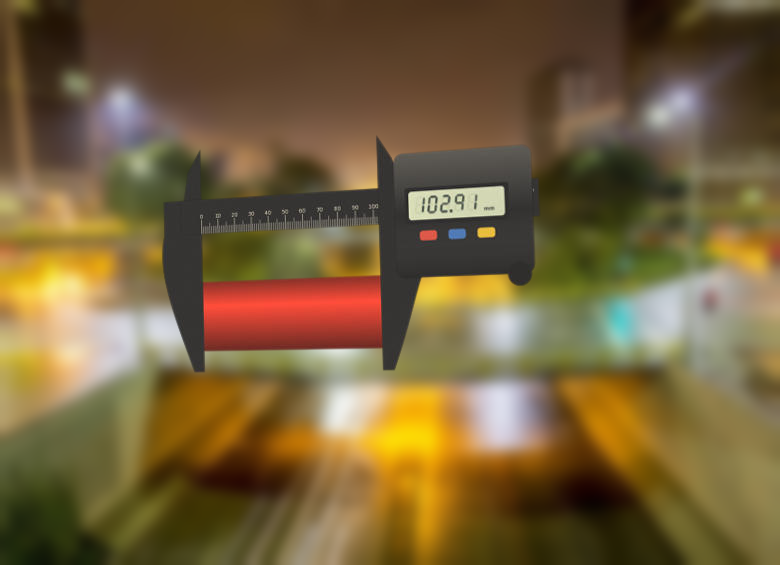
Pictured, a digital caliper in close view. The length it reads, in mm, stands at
102.91 mm
